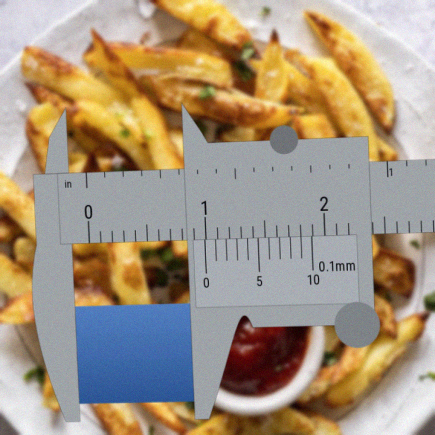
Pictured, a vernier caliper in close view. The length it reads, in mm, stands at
9.9 mm
